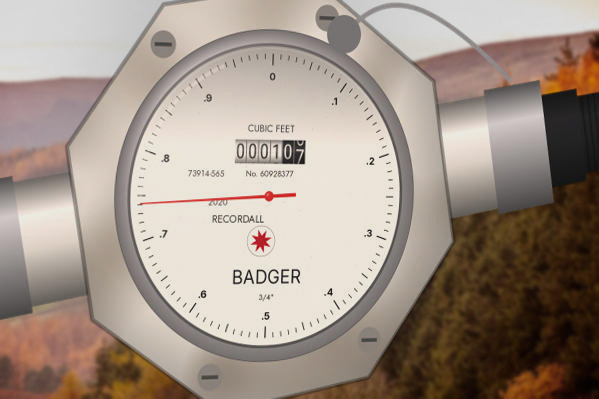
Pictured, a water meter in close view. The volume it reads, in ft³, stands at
106.74 ft³
